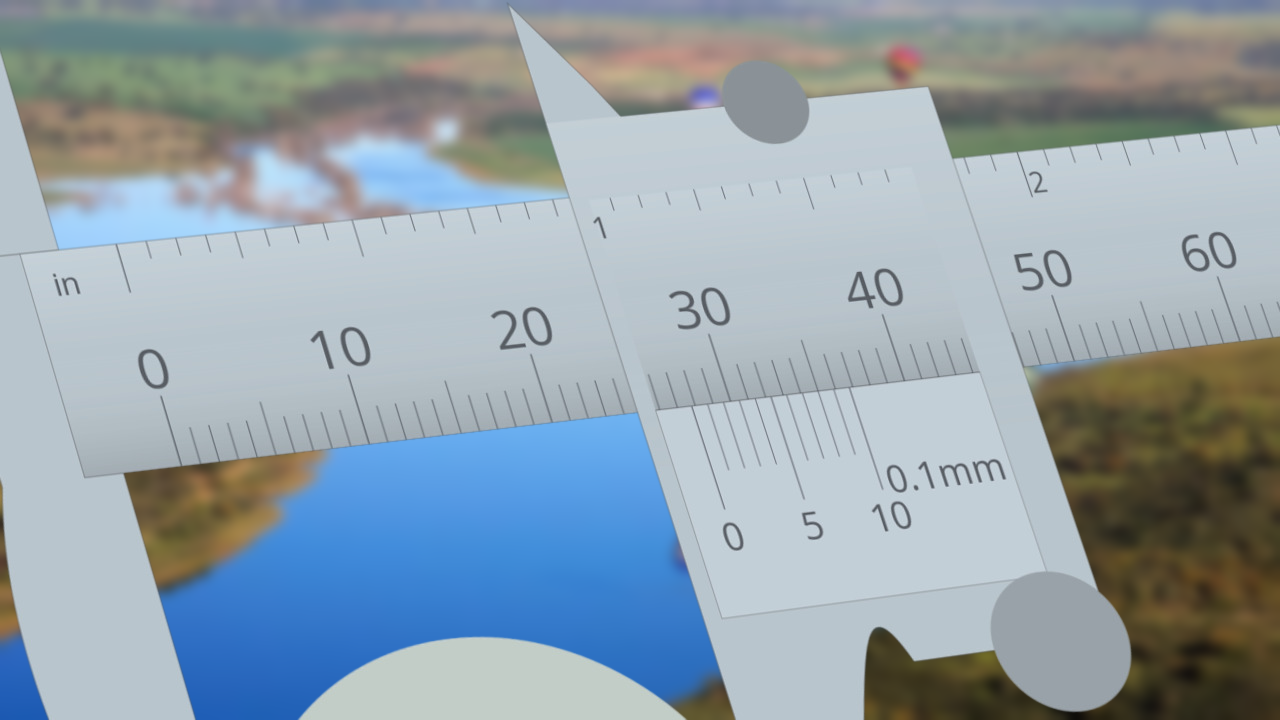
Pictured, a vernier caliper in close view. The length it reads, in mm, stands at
27.8 mm
